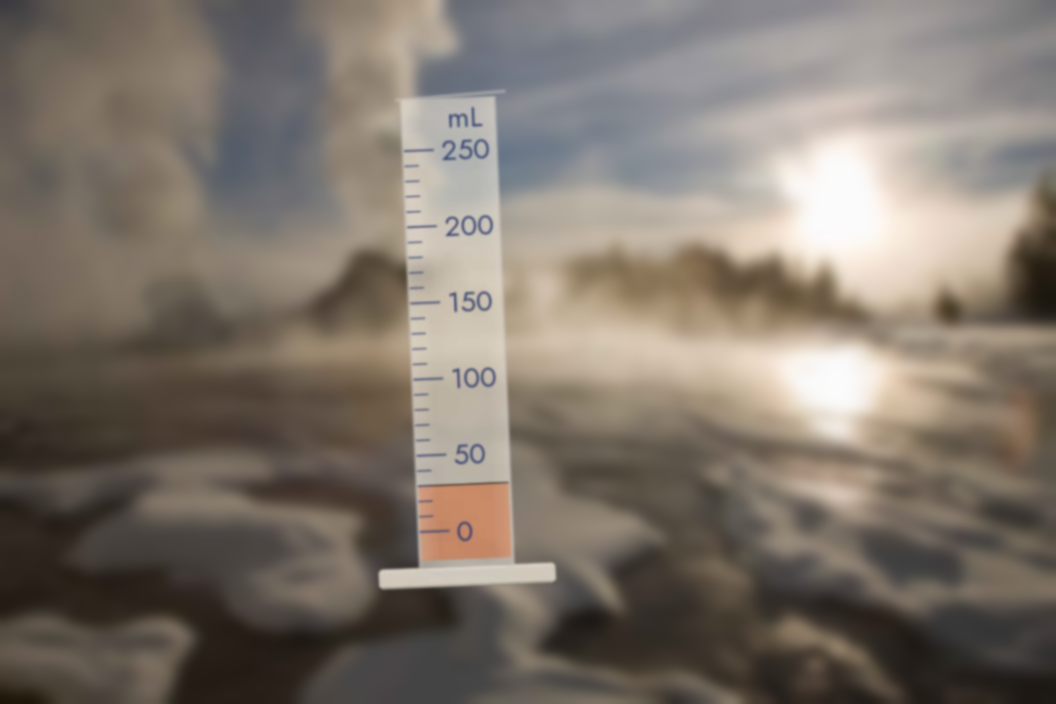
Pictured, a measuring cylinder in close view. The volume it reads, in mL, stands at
30 mL
